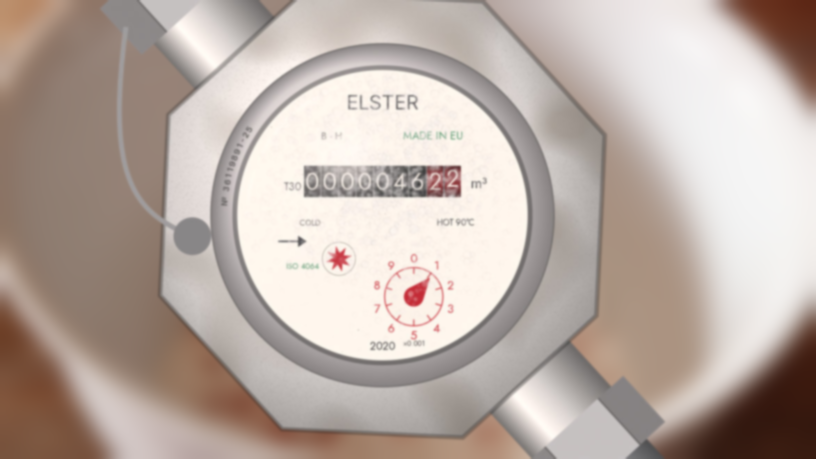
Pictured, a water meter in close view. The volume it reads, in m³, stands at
46.221 m³
